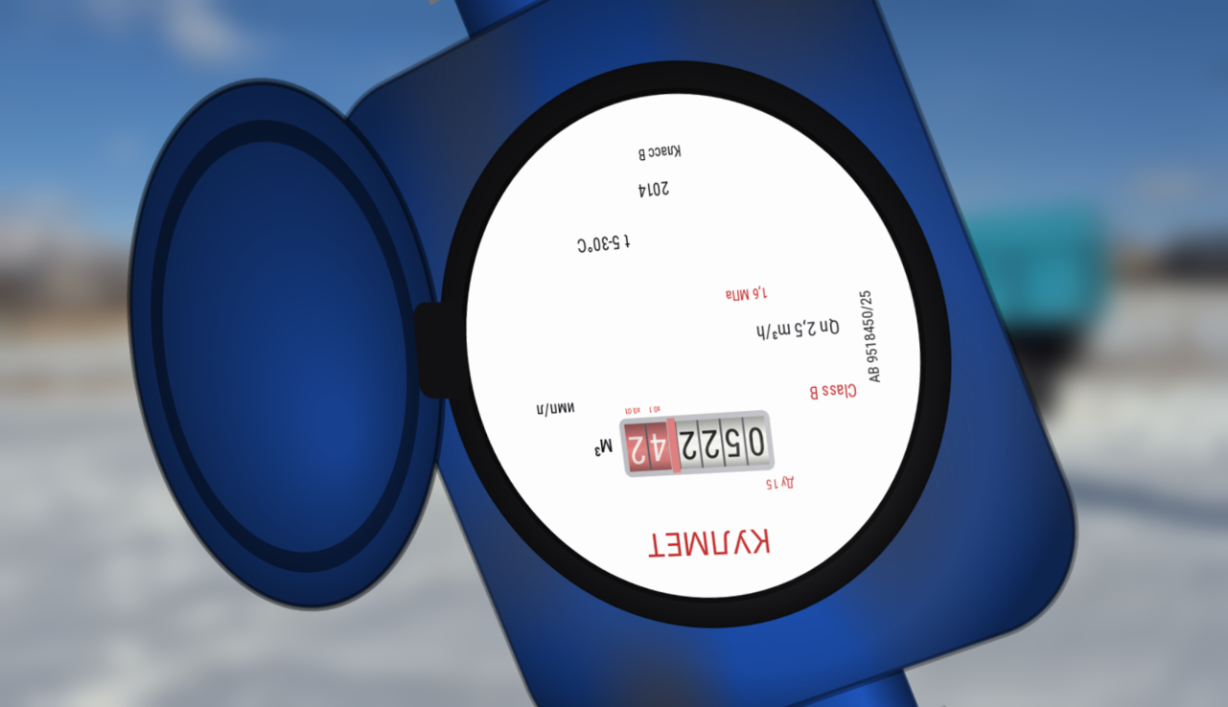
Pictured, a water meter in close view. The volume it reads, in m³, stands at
522.42 m³
